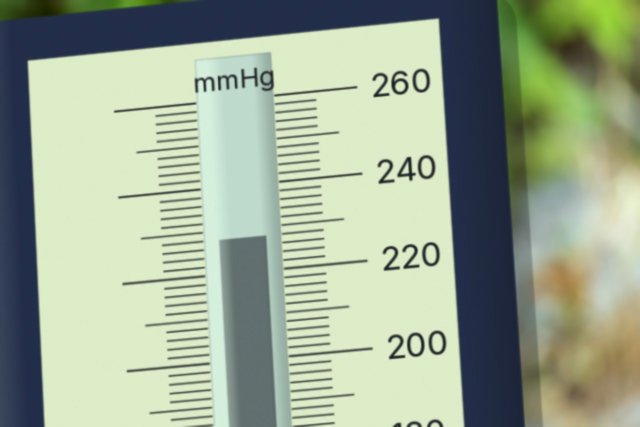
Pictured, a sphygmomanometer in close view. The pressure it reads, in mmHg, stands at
228 mmHg
